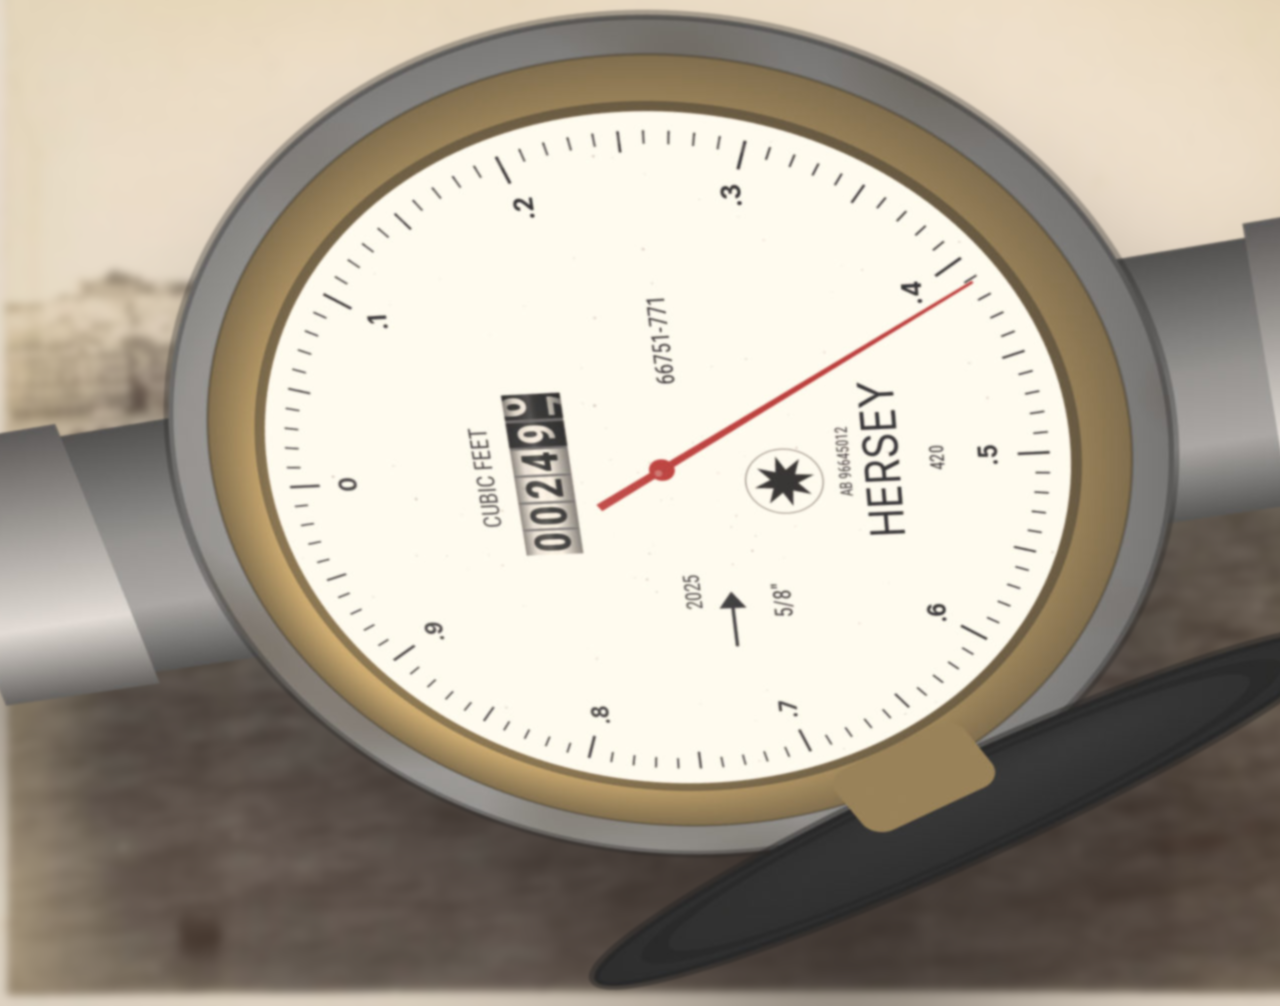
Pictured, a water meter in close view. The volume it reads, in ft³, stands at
2496.41 ft³
